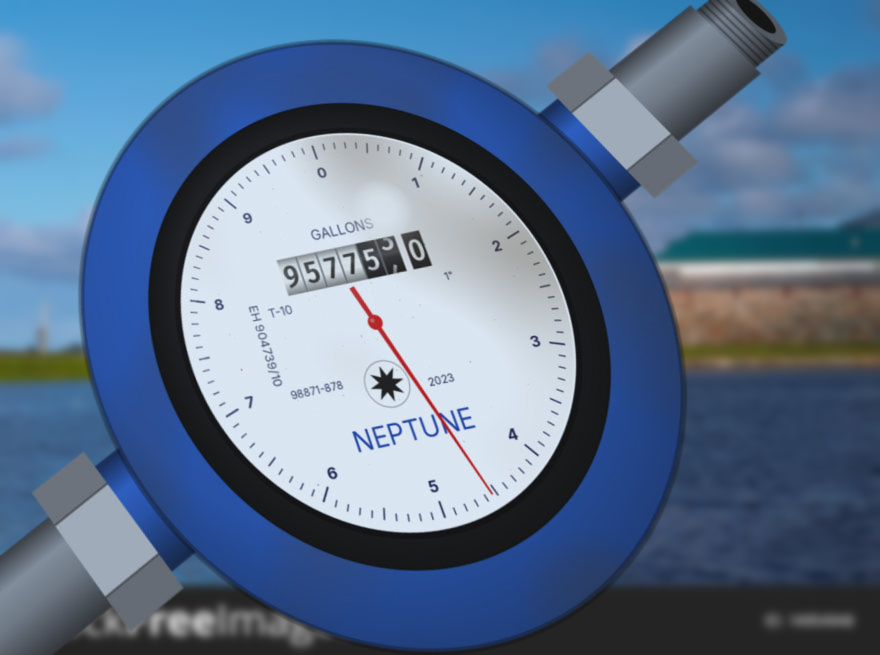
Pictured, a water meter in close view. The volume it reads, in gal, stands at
9577534.5 gal
